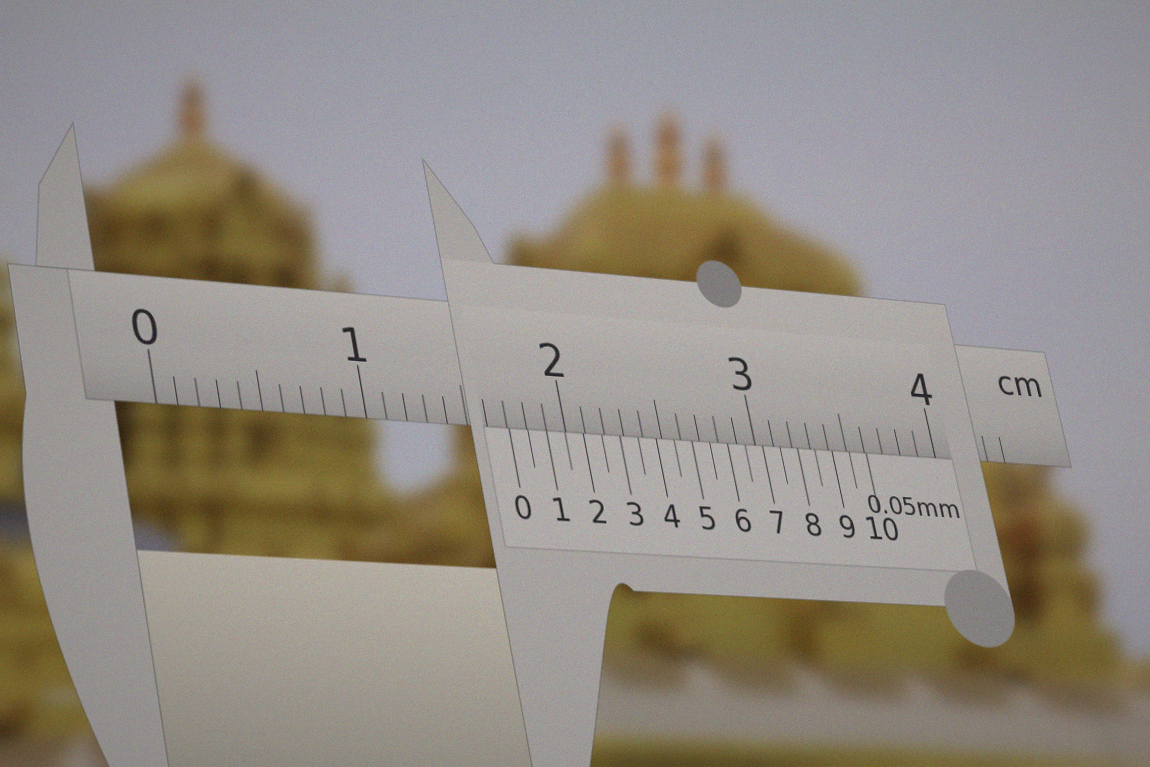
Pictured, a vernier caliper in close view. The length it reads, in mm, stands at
17.1 mm
